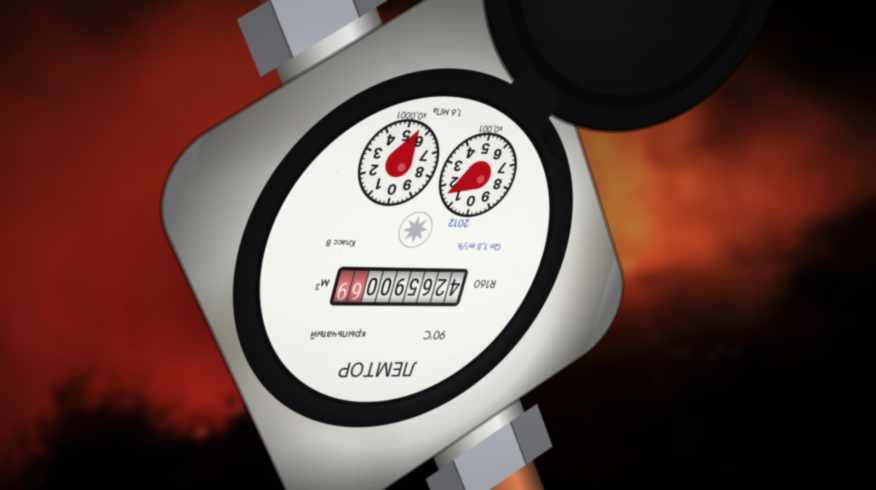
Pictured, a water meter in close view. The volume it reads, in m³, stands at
4265900.6915 m³
